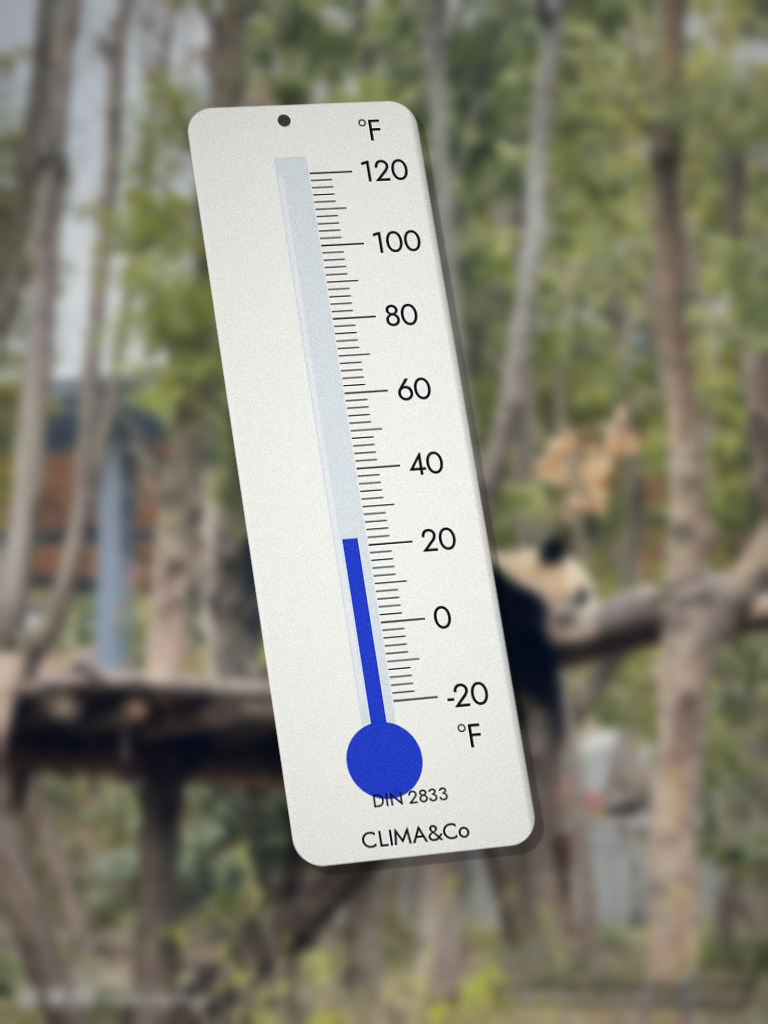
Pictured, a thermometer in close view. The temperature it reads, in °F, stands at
22 °F
